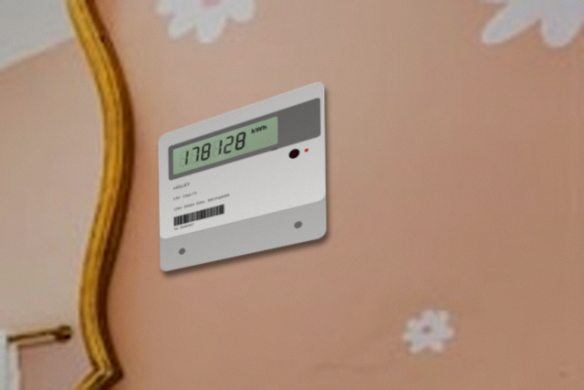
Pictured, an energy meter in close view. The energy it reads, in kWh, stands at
178128 kWh
